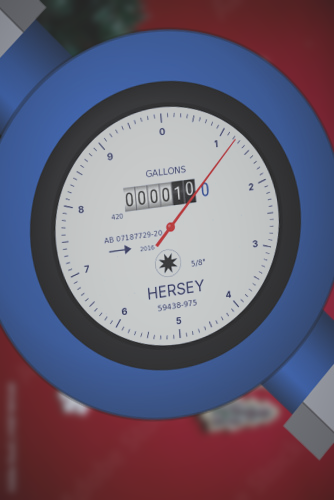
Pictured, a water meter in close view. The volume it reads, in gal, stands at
101.2 gal
